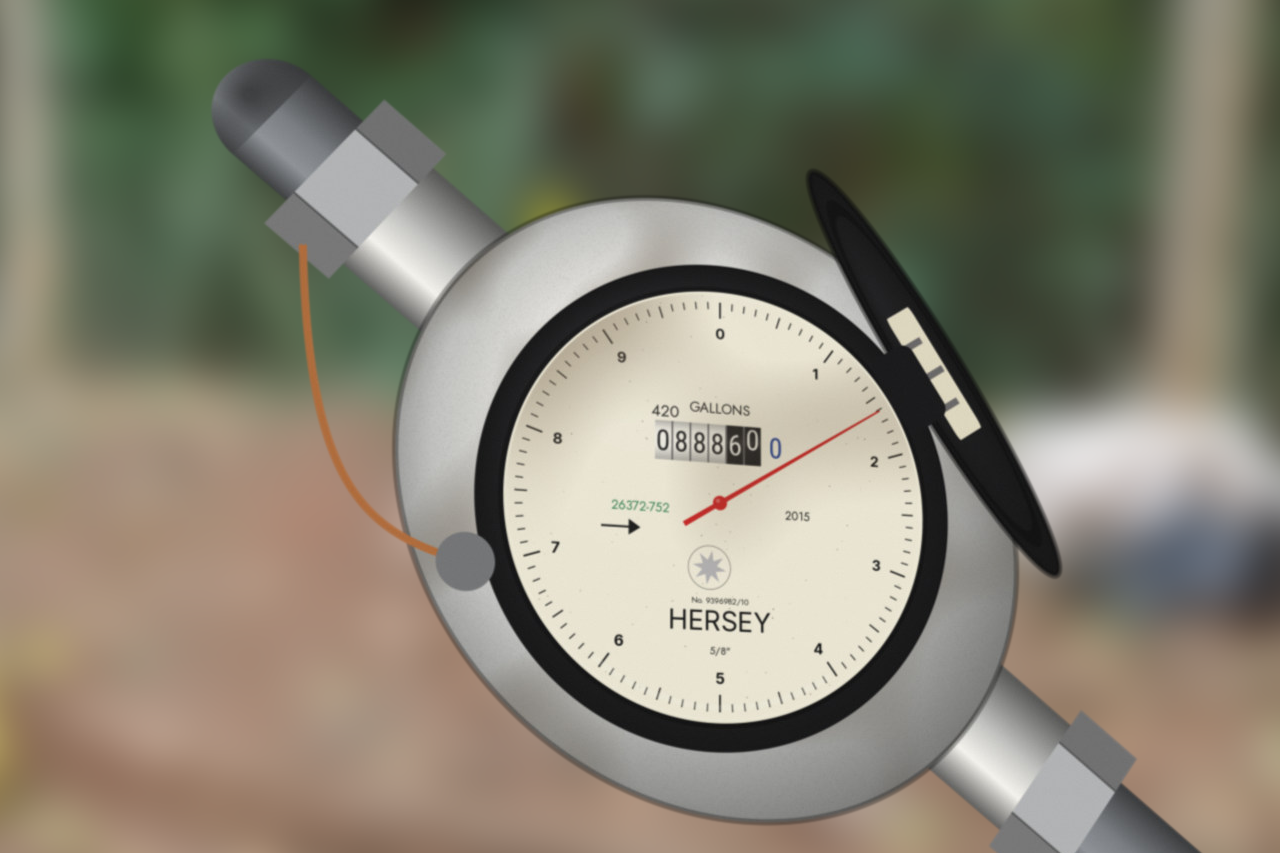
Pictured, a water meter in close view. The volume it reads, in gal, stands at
888601.6 gal
